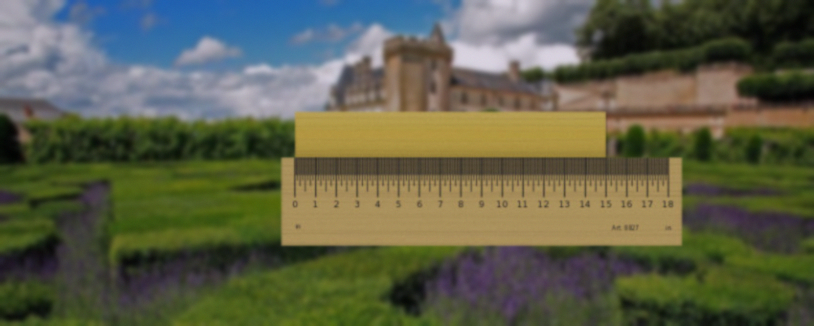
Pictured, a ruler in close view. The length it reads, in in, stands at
15 in
